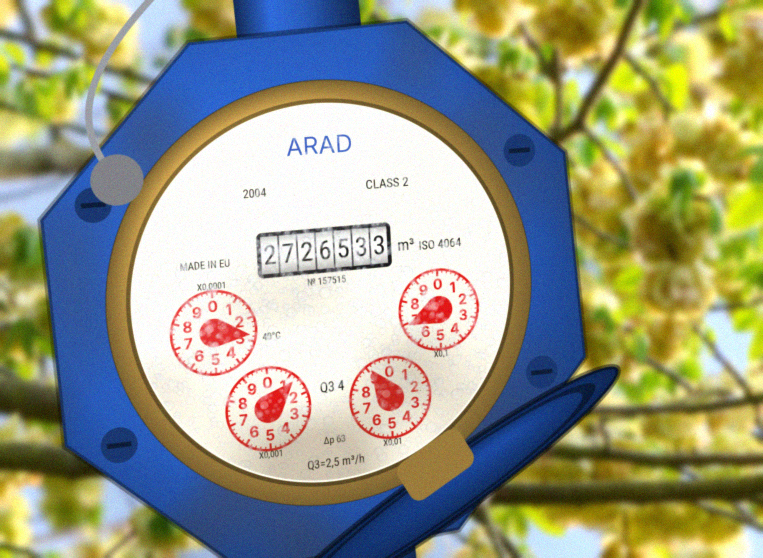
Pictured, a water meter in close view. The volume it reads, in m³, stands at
2726533.6912 m³
